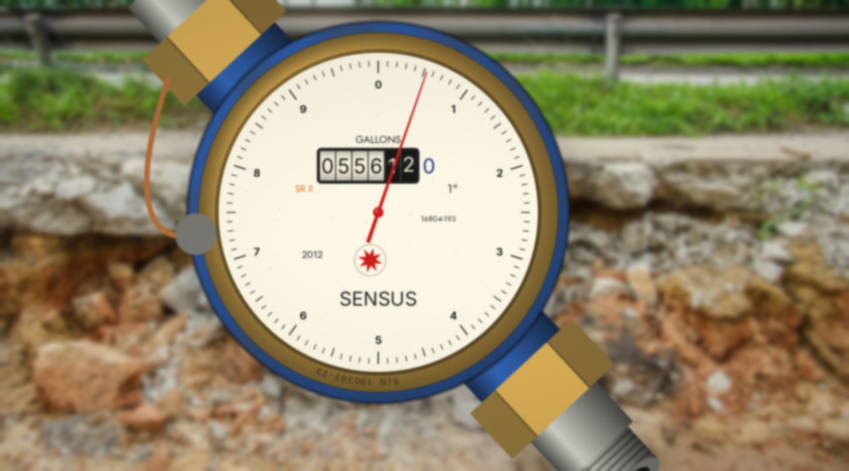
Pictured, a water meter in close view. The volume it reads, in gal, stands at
556120.5 gal
